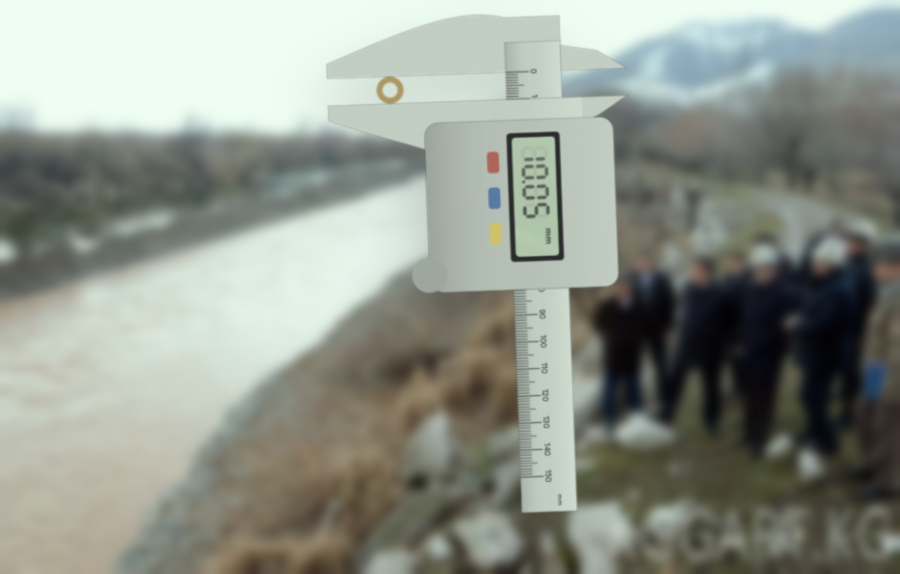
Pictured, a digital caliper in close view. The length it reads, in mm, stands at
10.05 mm
